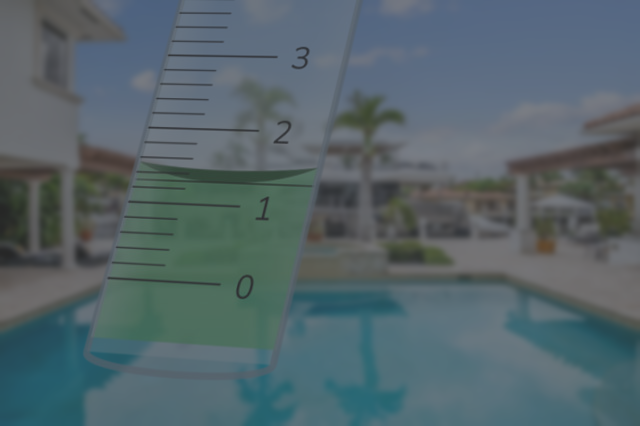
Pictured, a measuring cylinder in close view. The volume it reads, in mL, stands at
1.3 mL
